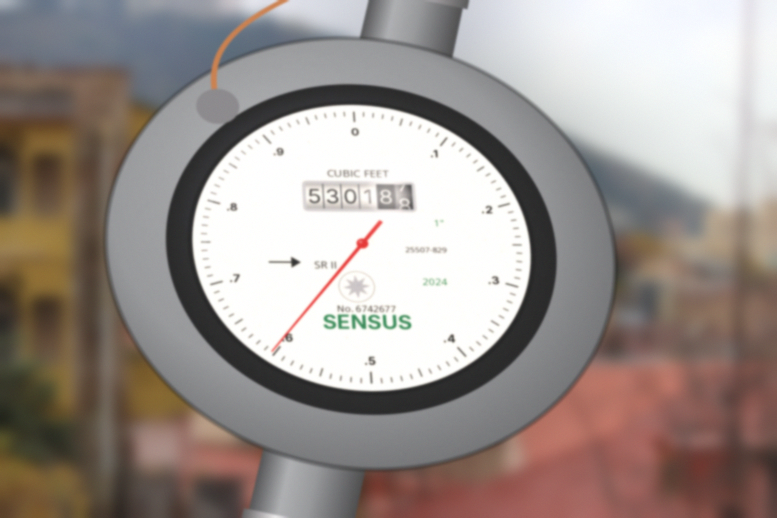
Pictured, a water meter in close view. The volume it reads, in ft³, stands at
530187.60 ft³
